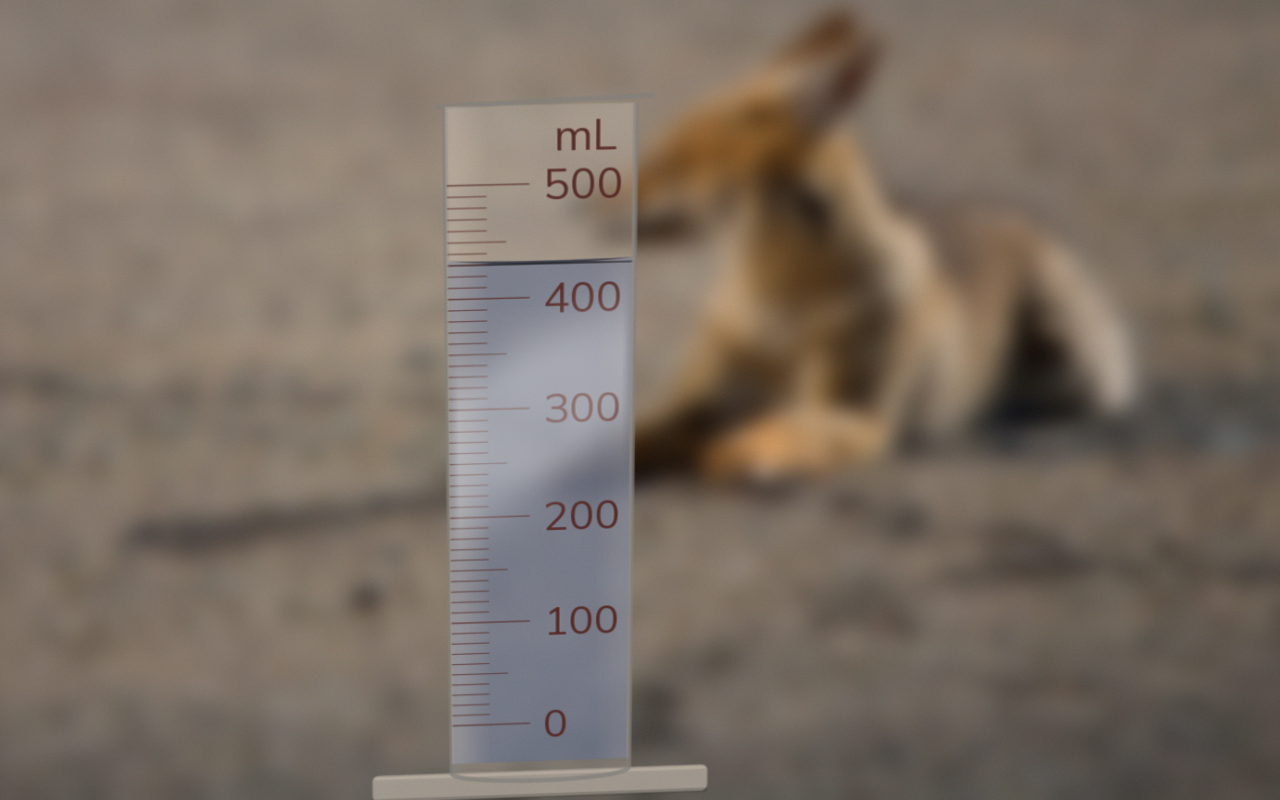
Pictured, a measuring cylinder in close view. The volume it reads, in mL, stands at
430 mL
